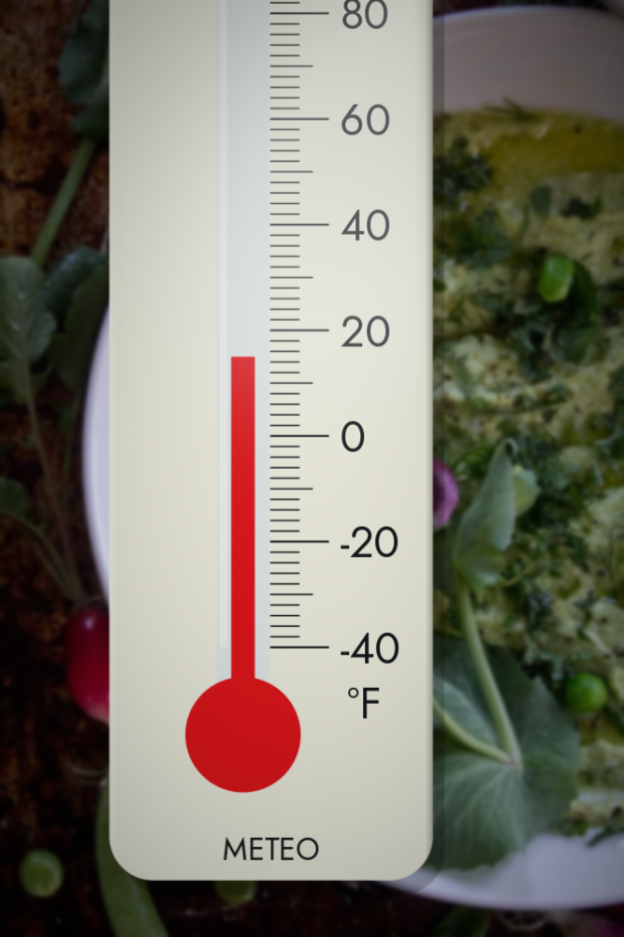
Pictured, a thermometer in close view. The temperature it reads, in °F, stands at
15 °F
